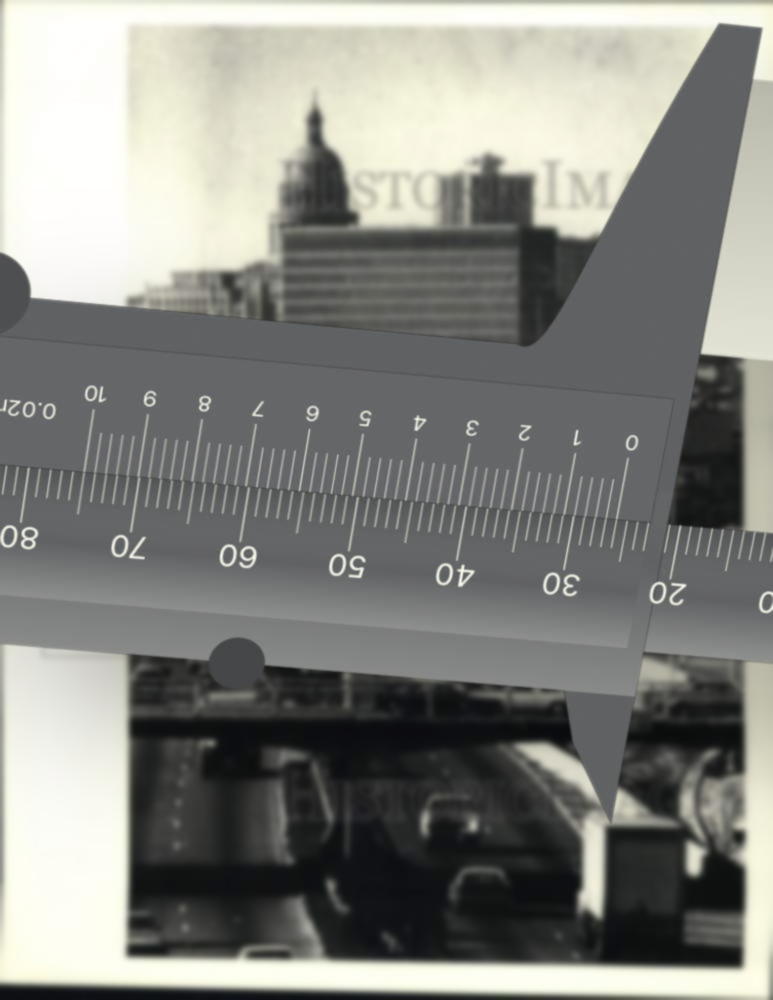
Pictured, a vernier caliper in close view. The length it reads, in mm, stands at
26.0 mm
